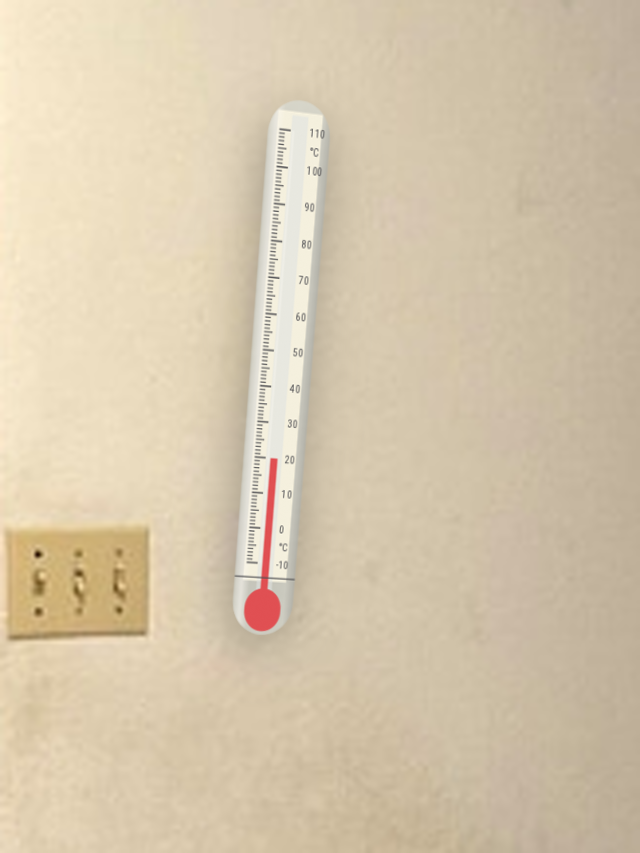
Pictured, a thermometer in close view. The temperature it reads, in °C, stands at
20 °C
